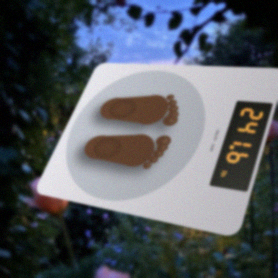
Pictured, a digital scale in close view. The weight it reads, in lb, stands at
241.6 lb
